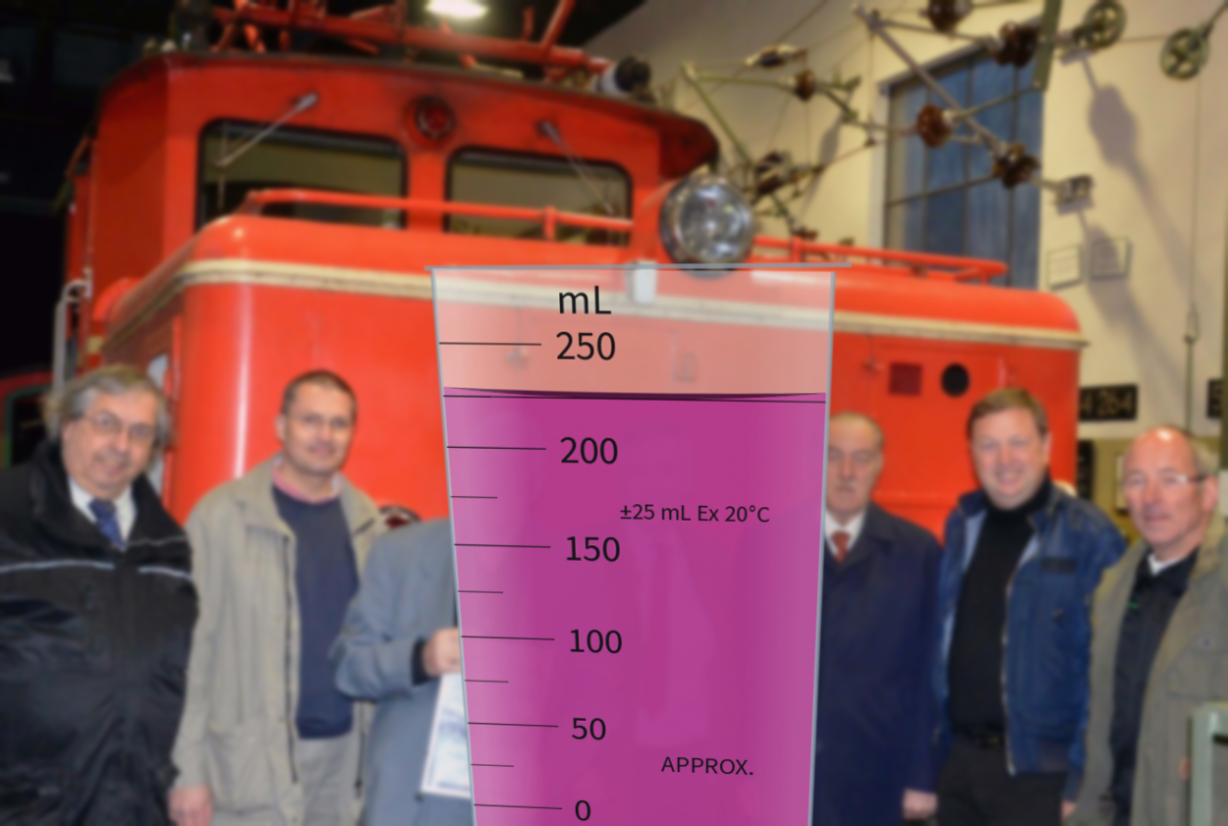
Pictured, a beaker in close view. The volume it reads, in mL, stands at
225 mL
